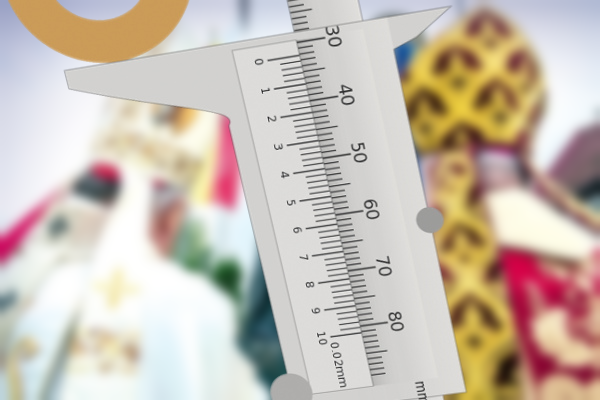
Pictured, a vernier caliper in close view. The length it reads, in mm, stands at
32.2 mm
